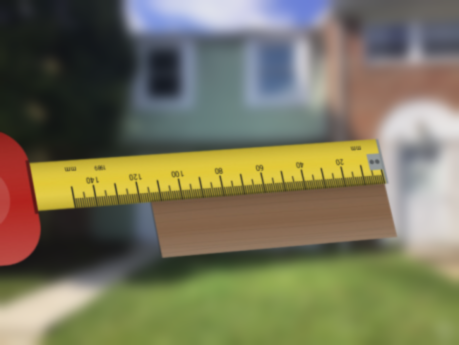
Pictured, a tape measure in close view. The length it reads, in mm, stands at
115 mm
